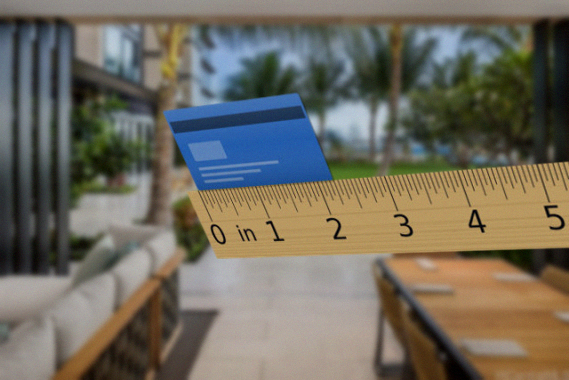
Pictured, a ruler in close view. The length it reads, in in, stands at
2.25 in
